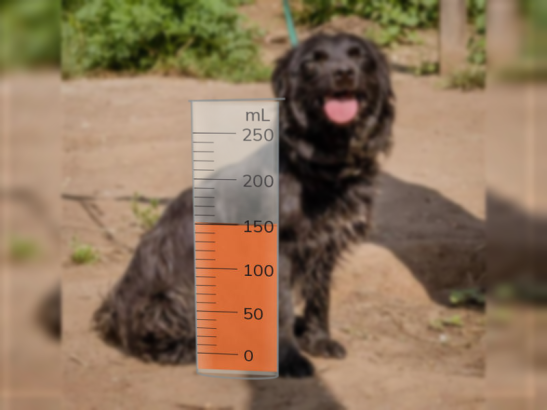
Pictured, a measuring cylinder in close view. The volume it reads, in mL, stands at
150 mL
